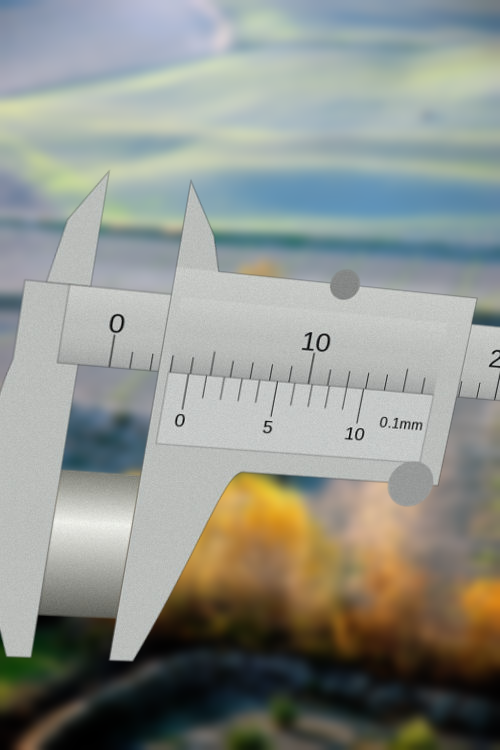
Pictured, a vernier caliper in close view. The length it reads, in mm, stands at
3.9 mm
